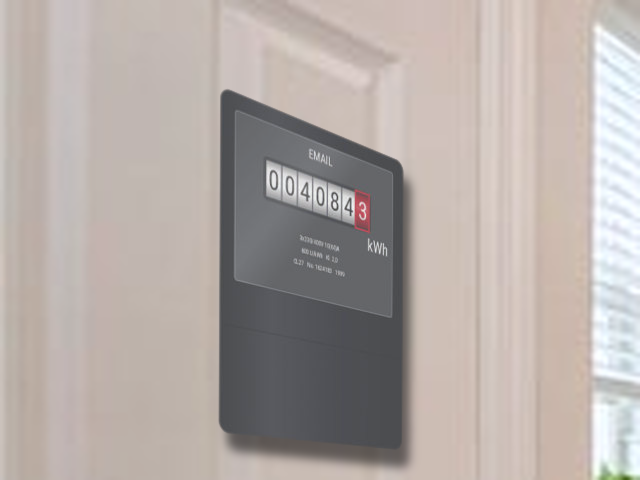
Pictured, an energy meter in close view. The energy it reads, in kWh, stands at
4084.3 kWh
